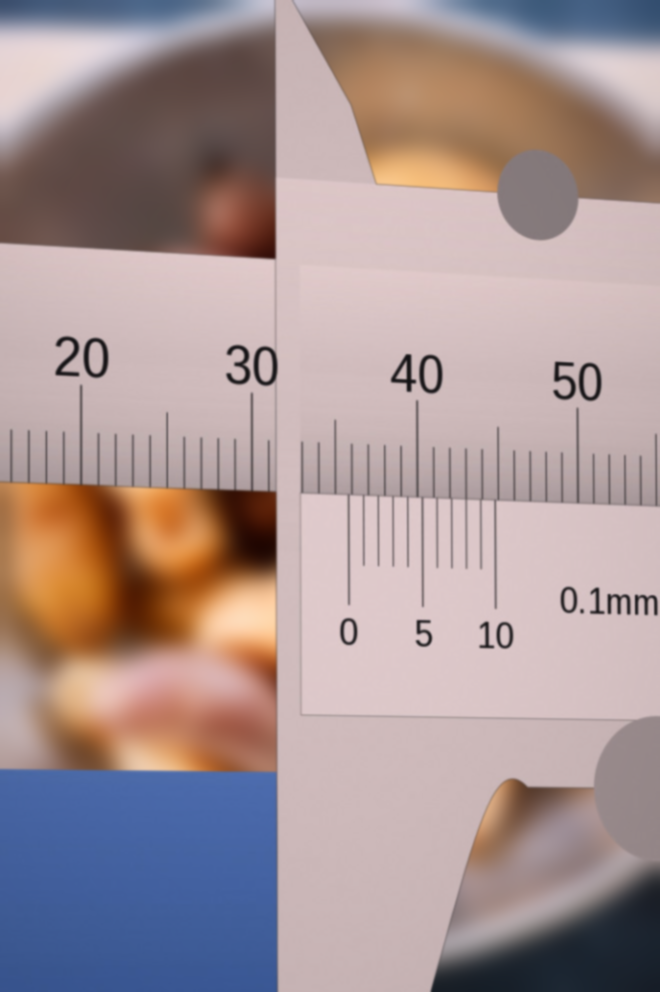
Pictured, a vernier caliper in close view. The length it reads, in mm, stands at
35.8 mm
